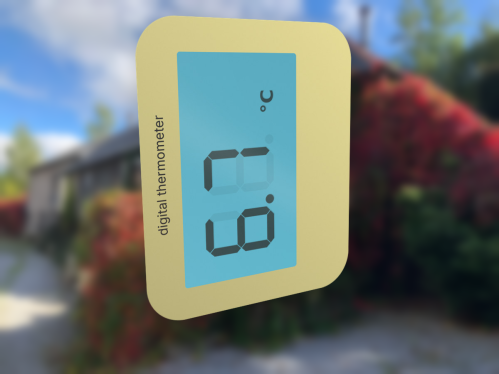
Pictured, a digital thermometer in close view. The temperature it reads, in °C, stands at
6.7 °C
